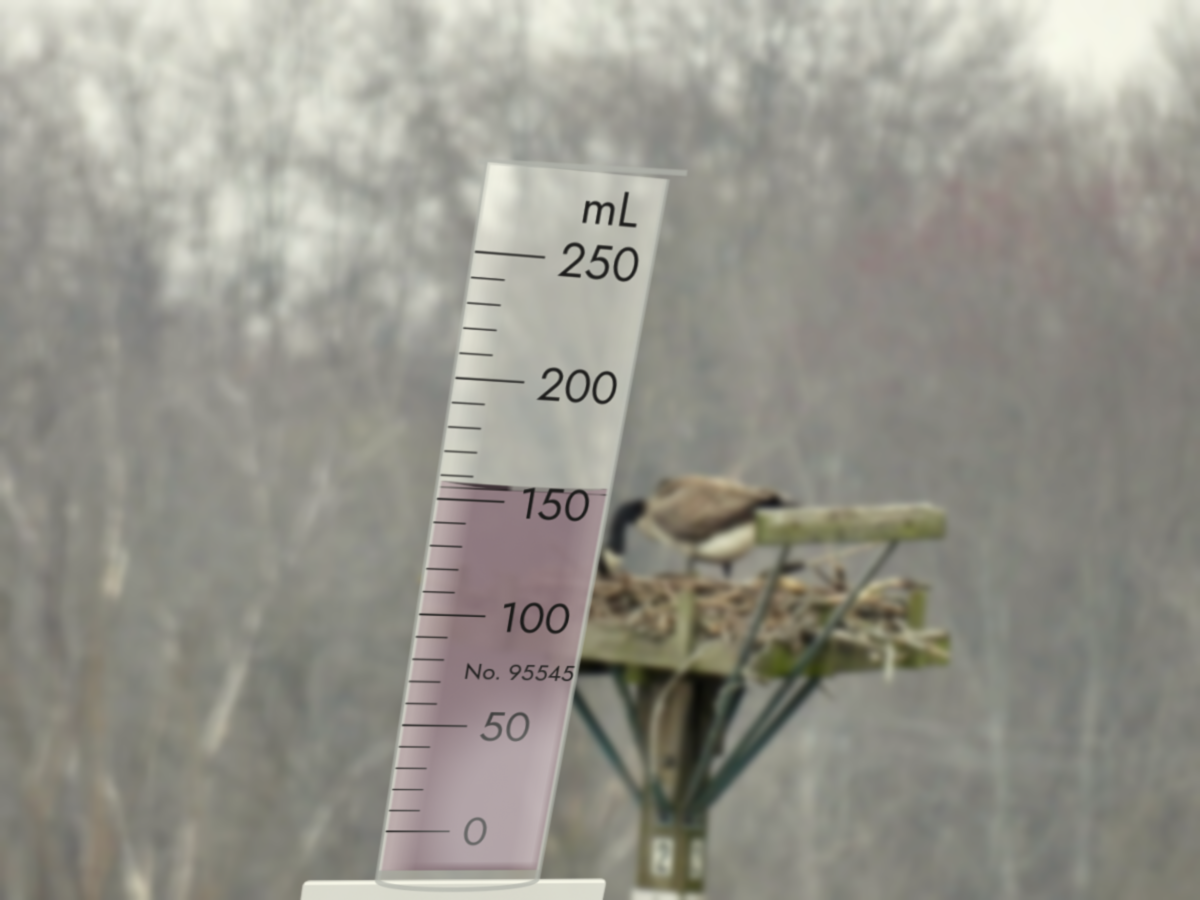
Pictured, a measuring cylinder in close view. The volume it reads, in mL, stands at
155 mL
